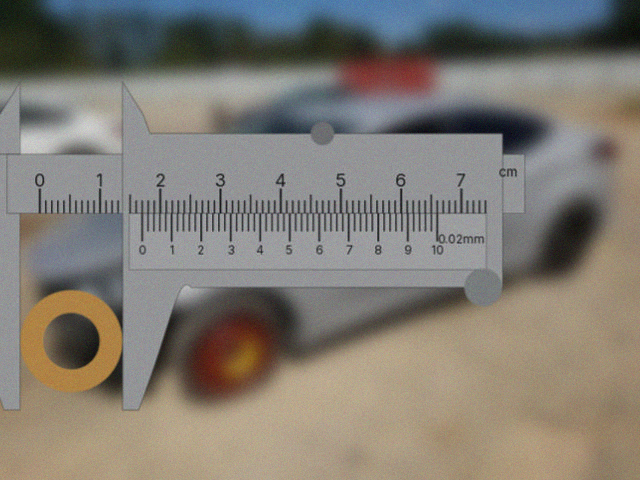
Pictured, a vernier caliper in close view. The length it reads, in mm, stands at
17.0 mm
